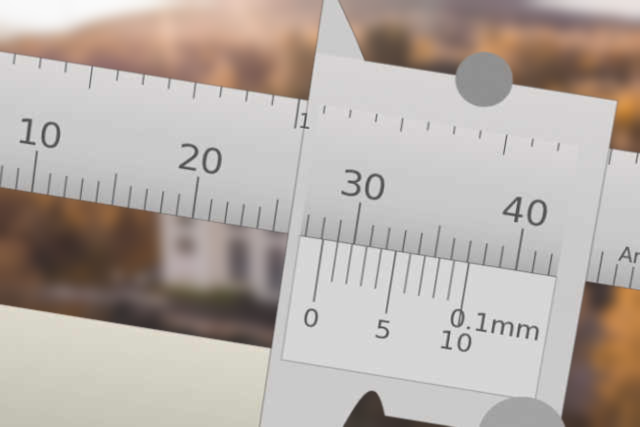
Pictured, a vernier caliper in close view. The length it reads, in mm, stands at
28.1 mm
